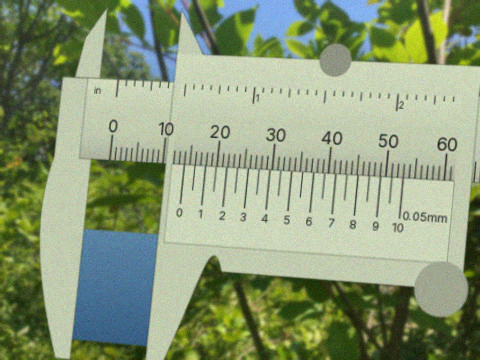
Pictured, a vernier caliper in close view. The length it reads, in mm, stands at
14.0 mm
